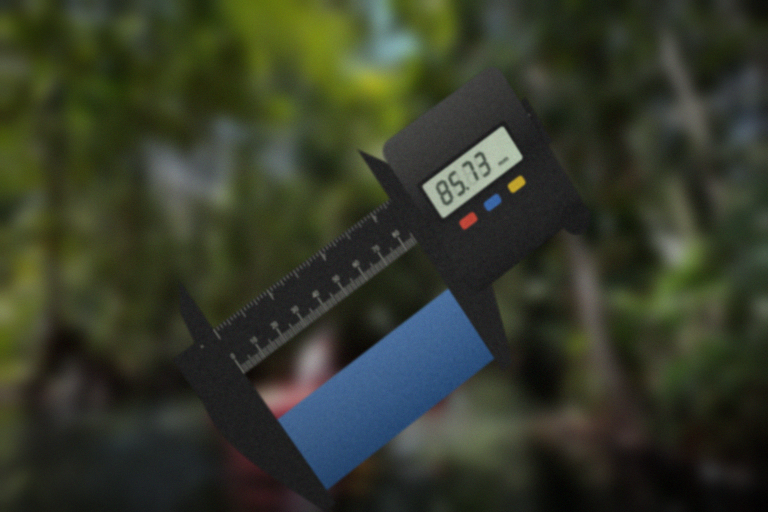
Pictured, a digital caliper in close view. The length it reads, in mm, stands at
85.73 mm
